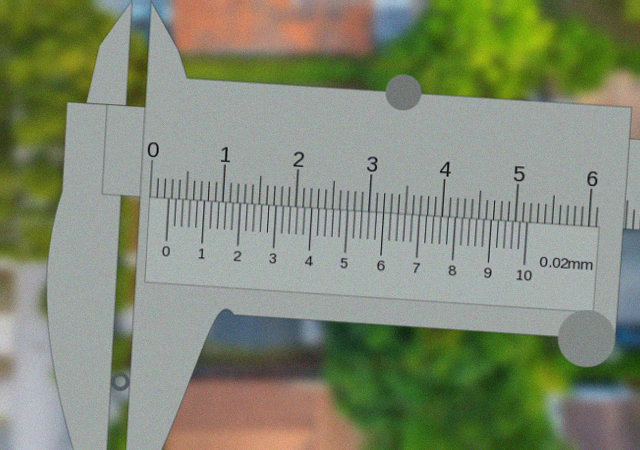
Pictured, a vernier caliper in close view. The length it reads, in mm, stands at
2.6 mm
